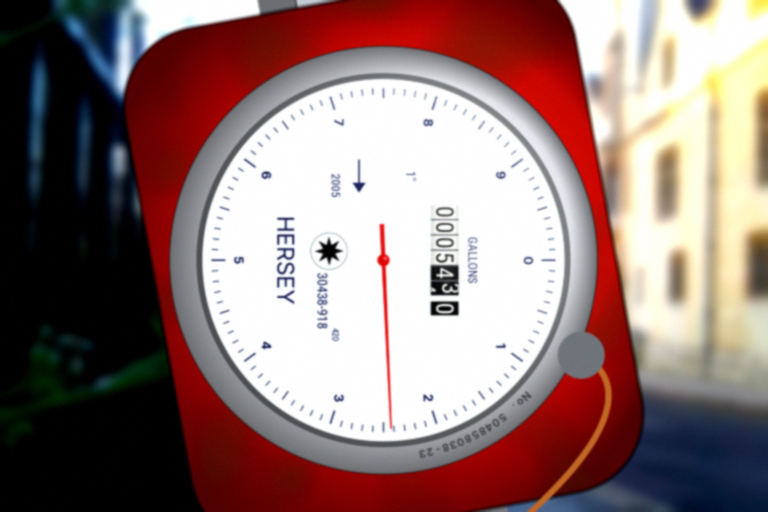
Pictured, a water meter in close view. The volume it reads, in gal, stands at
5432.4 gal
